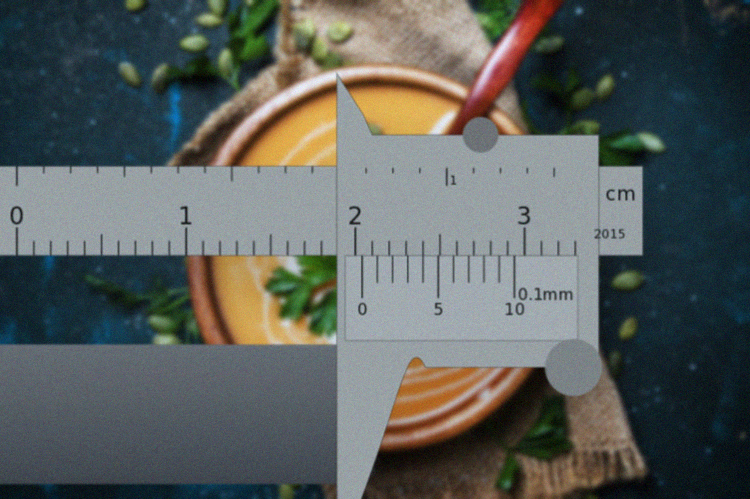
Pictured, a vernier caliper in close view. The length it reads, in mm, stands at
20.4 mm
